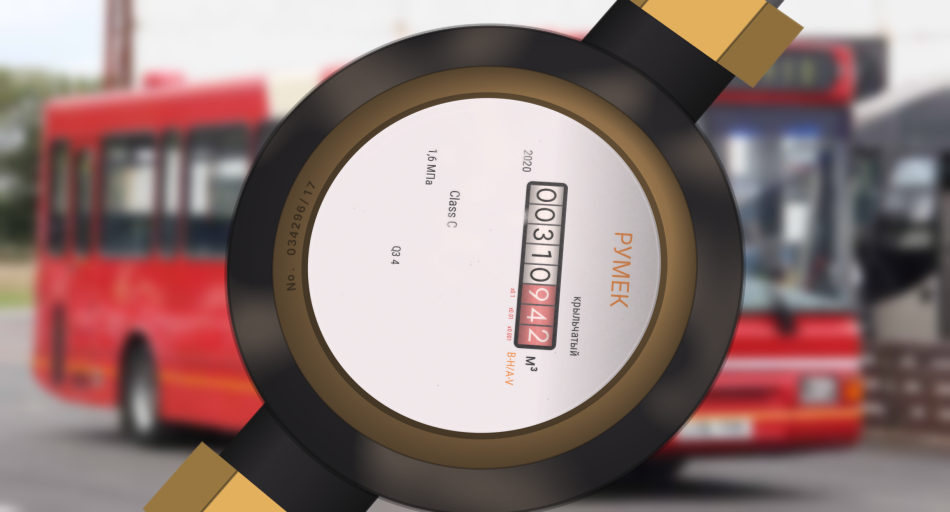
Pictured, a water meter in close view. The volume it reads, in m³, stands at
310.942 m³
